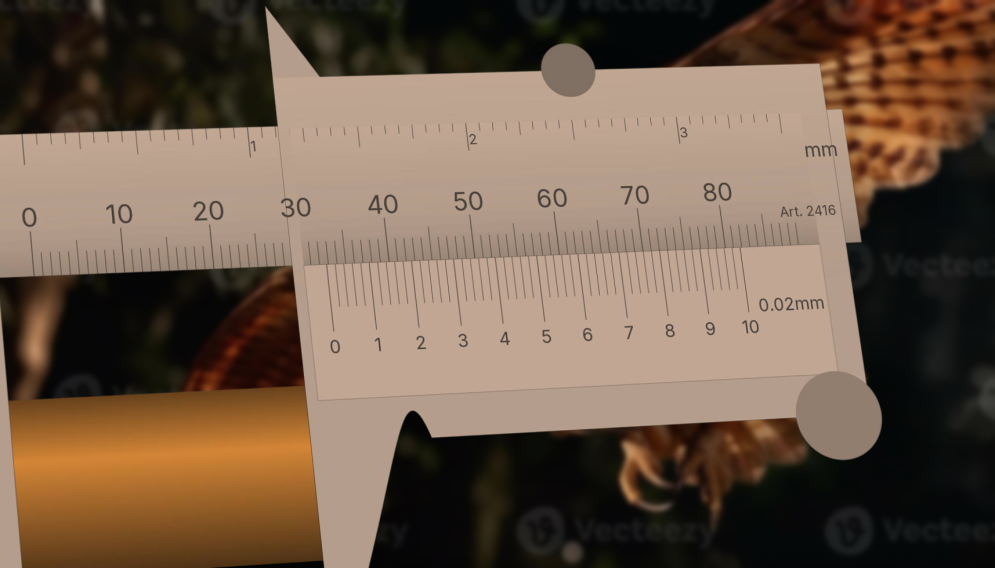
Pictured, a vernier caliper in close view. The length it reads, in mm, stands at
32.8 mm
